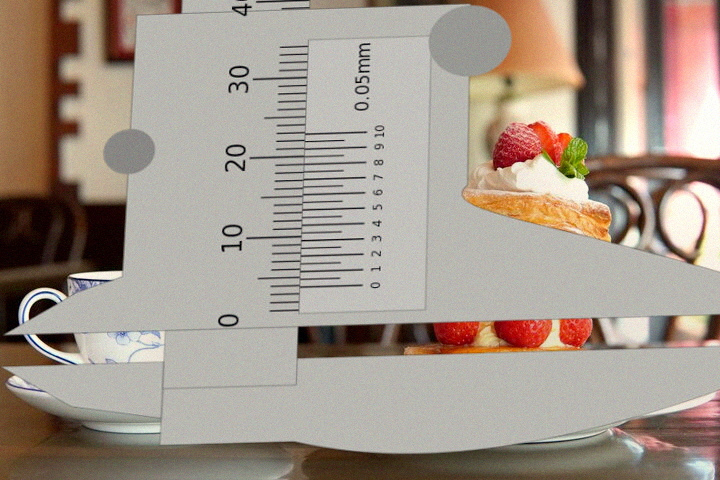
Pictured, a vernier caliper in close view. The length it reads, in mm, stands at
3.8 mm
